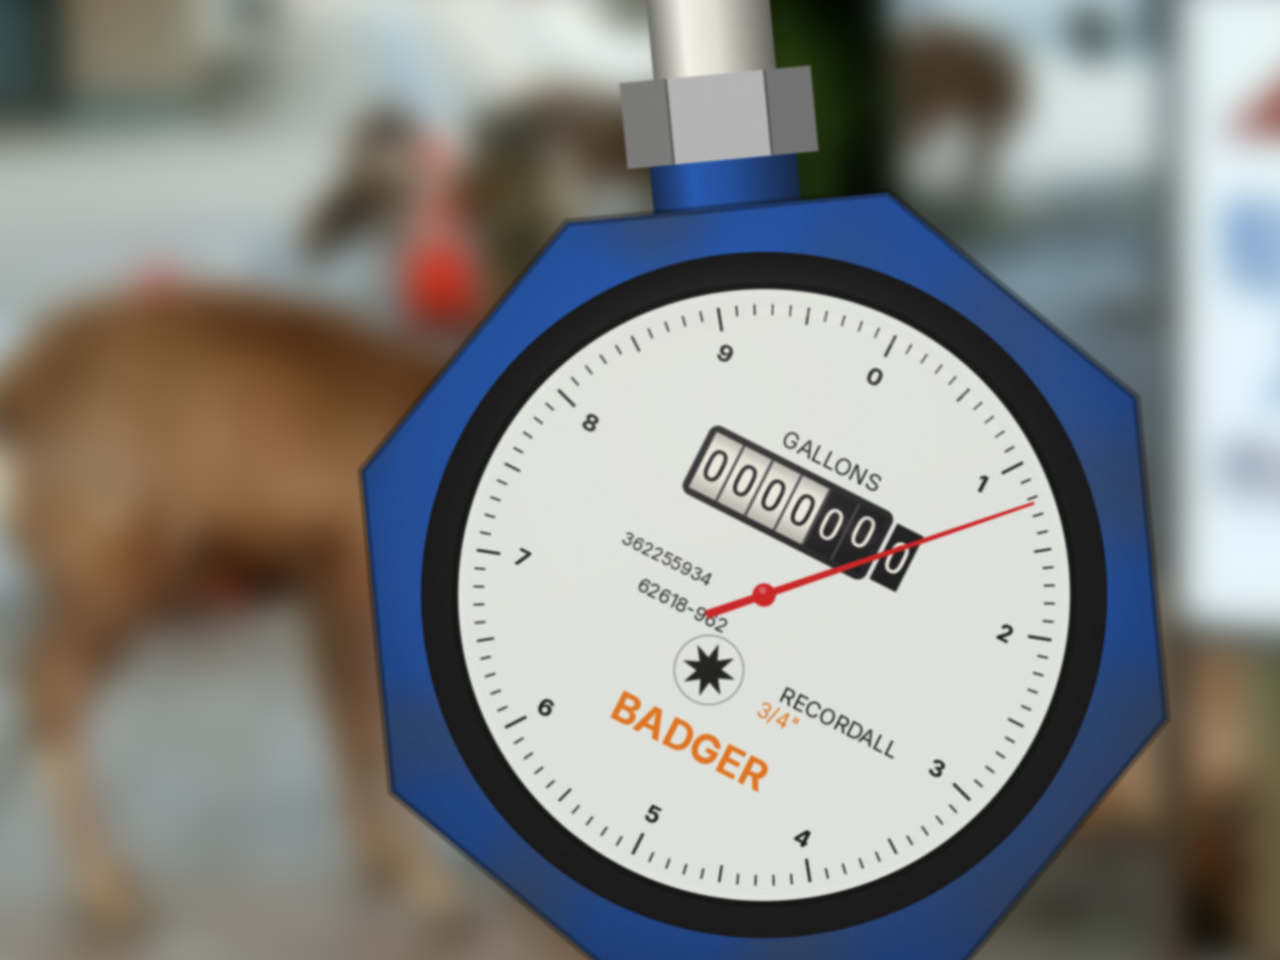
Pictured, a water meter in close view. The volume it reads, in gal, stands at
1.2 gal
